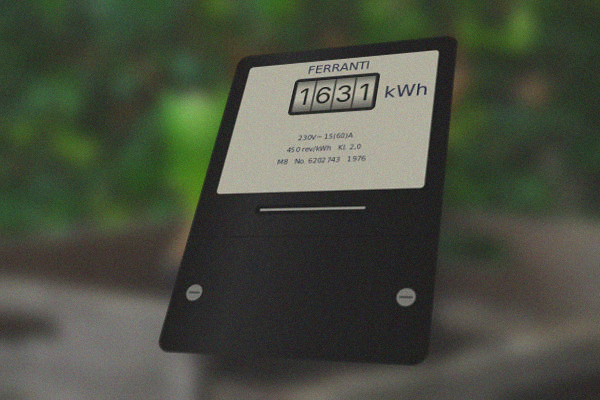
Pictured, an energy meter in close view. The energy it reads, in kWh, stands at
1631 kWh
